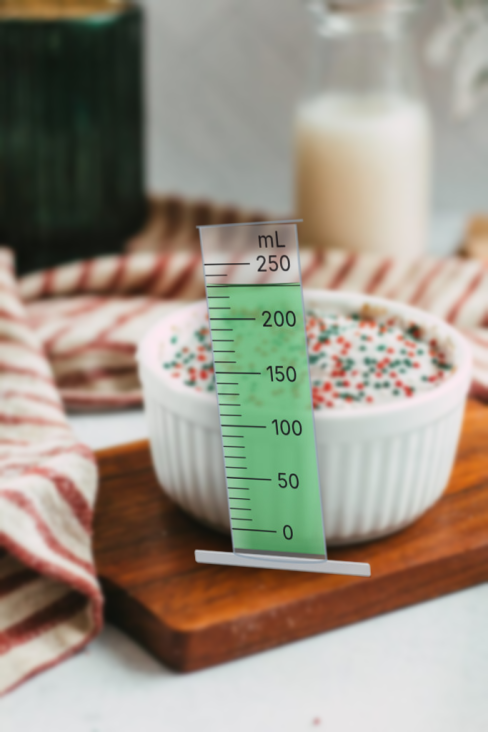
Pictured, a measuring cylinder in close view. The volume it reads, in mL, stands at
230 mL
